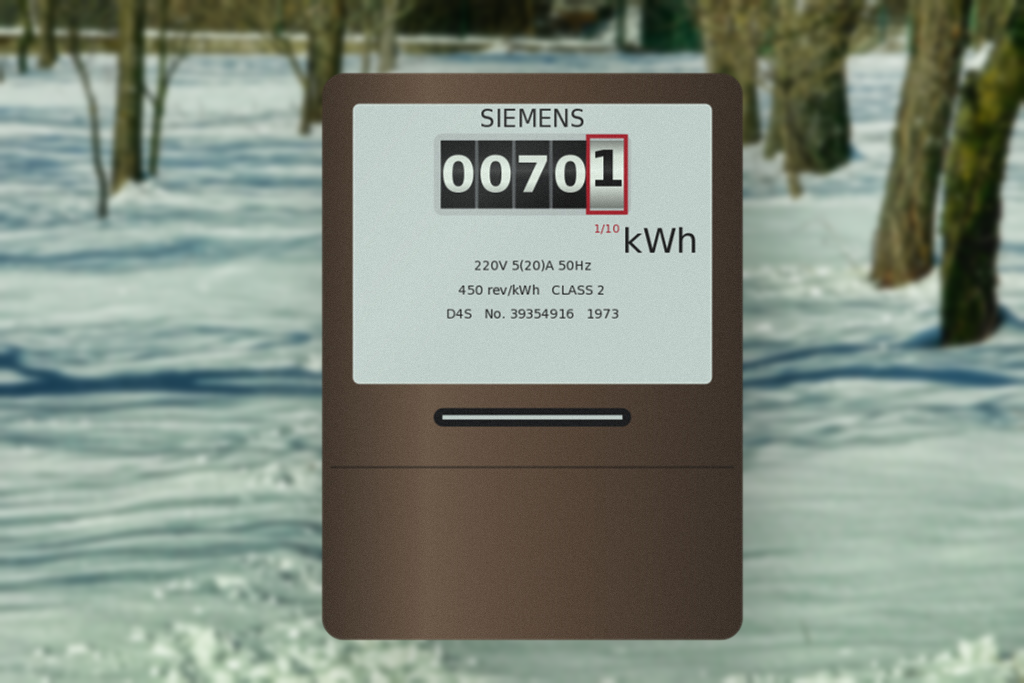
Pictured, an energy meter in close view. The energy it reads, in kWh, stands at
70.1 kWh
